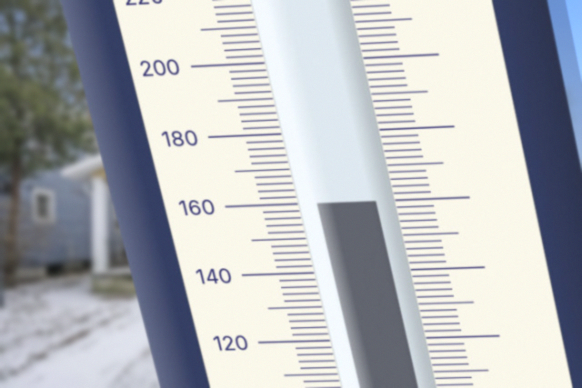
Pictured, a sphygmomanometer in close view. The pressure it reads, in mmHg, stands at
160 mmHg
